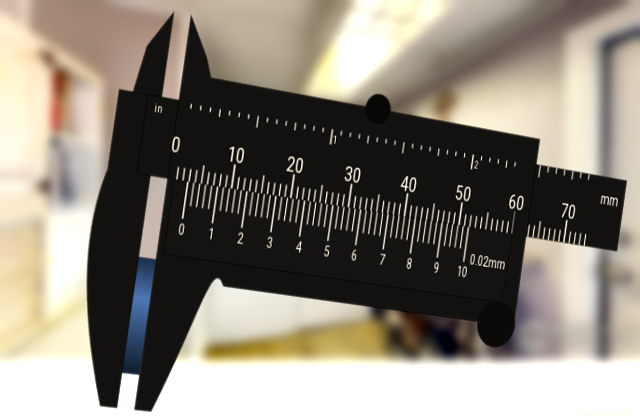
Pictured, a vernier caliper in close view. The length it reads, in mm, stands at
2.8 mm
